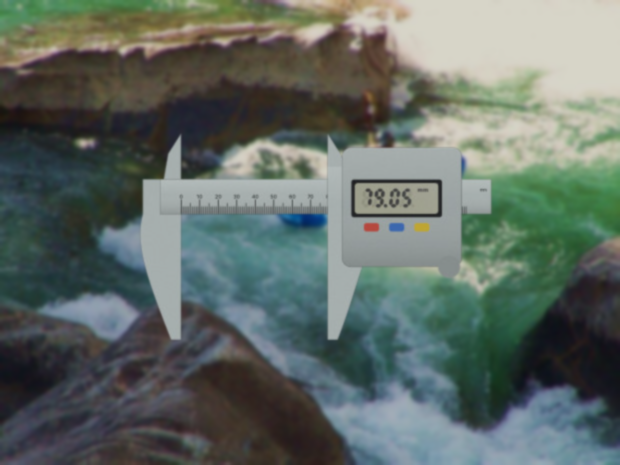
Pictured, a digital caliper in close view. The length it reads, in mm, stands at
79.05 mm
